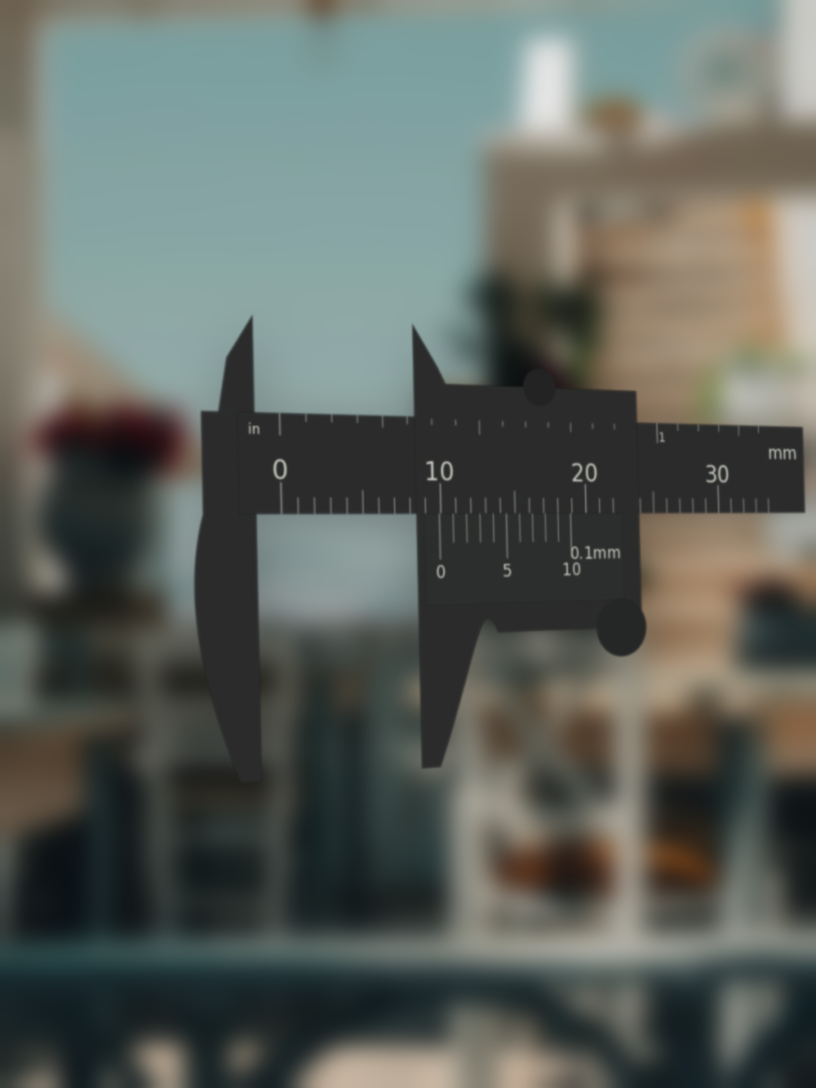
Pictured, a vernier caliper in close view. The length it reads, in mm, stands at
9.9 mm
